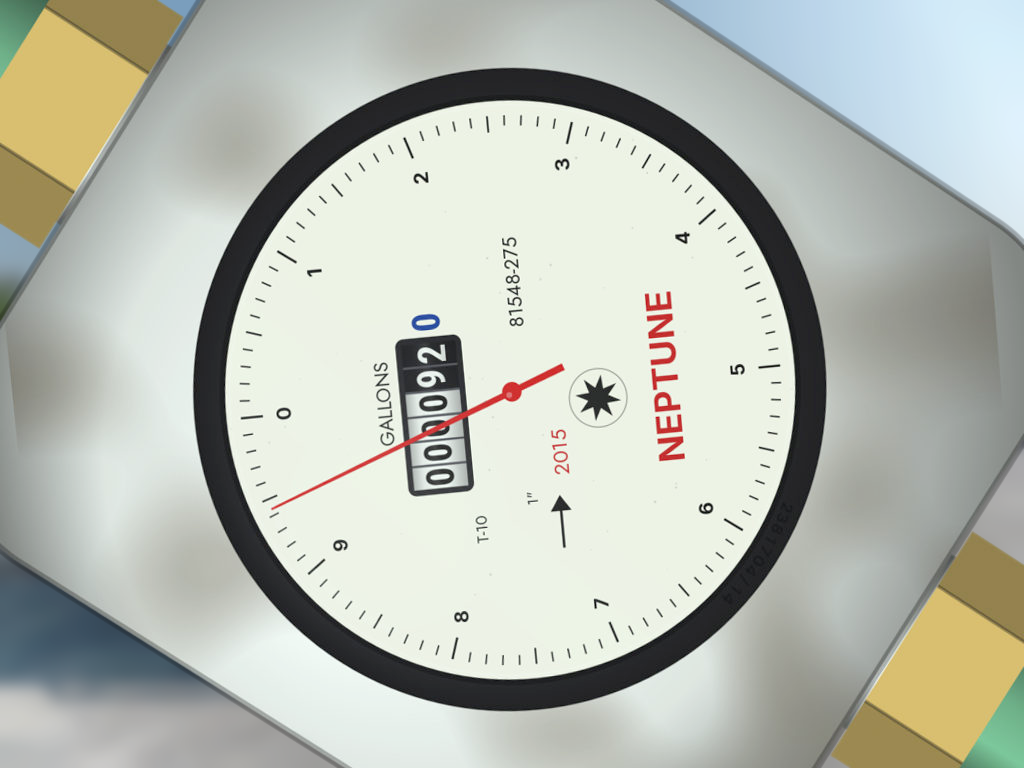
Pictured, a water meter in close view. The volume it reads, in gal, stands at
919.4 gal
